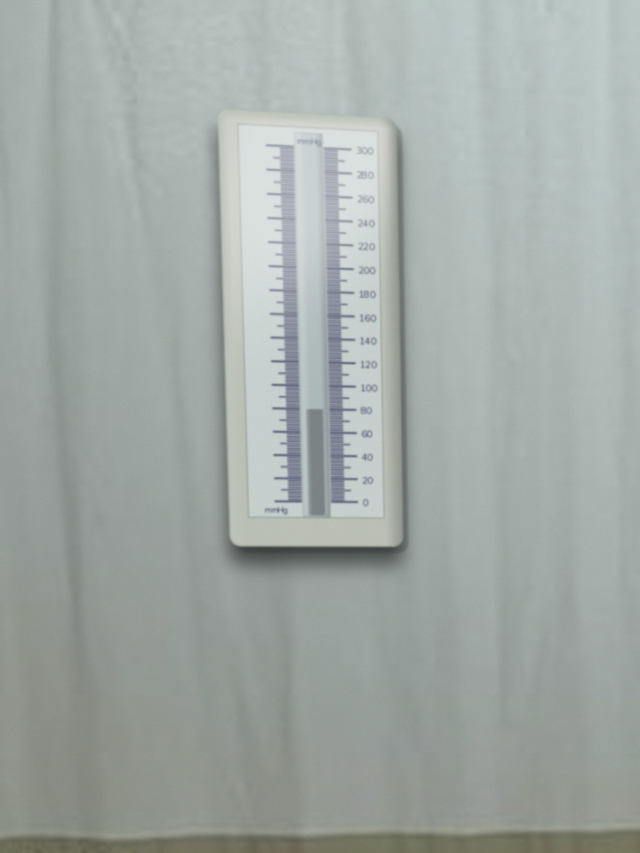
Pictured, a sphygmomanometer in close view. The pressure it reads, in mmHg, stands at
80 mmHg
